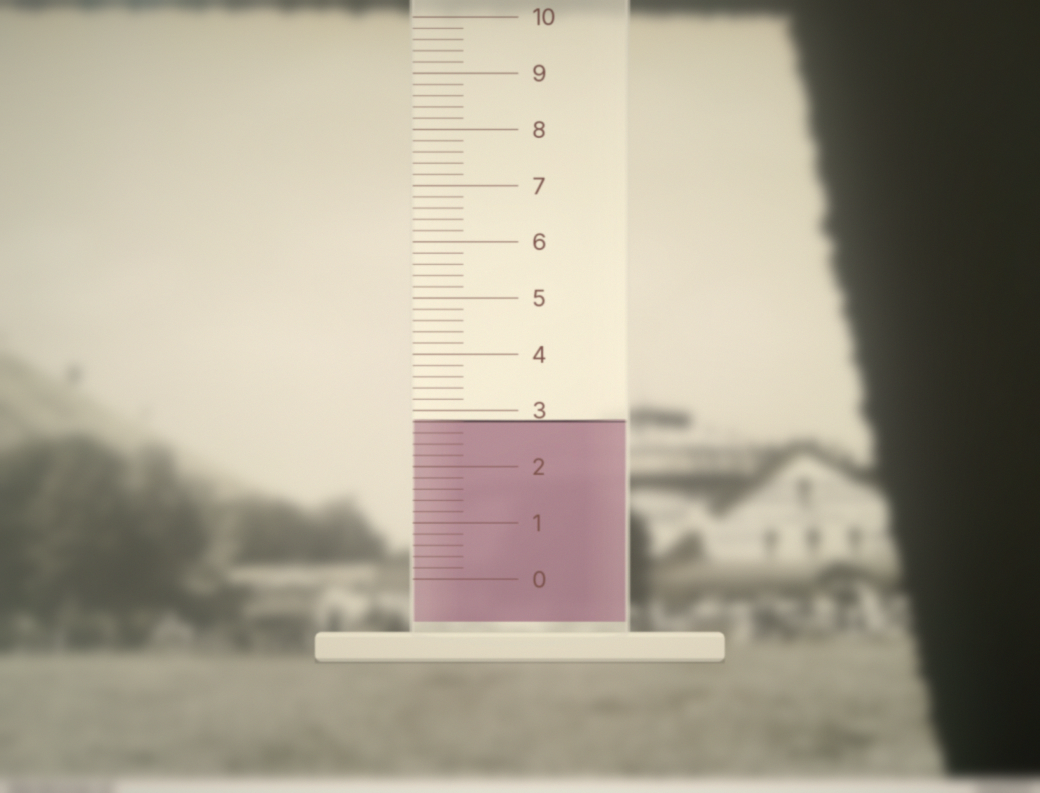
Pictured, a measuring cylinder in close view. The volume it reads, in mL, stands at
2.8 mL
